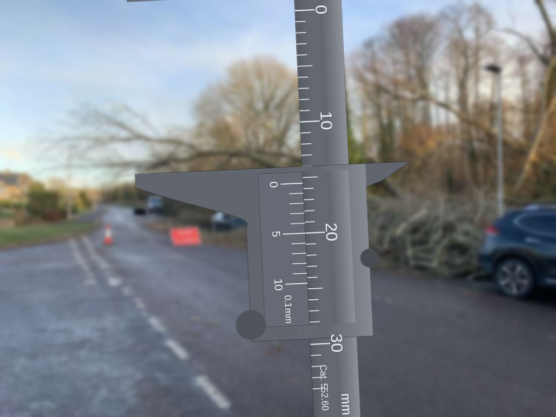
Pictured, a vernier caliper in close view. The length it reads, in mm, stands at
15.5 mm
